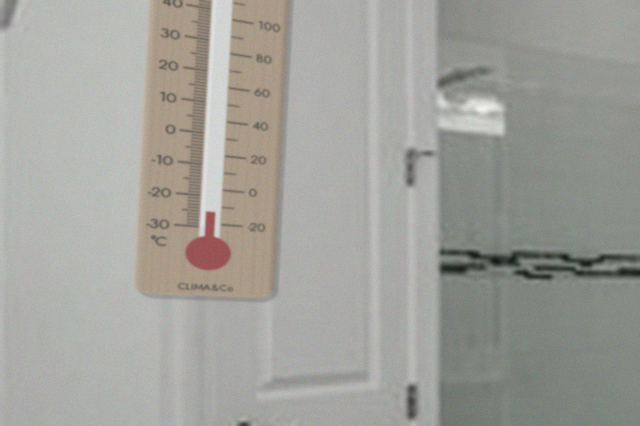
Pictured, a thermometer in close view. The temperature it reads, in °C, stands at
-25 °C
